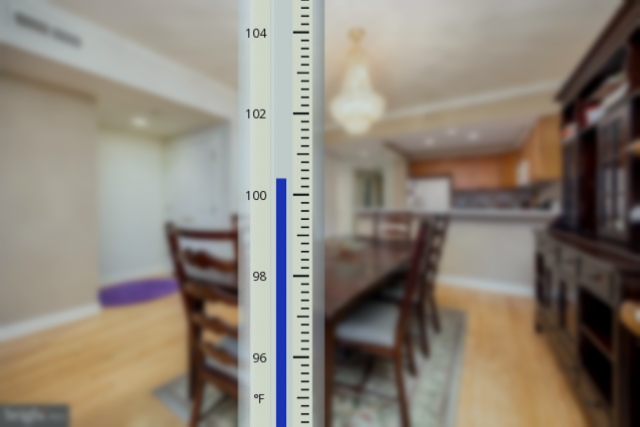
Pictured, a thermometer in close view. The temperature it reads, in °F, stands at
100.4 °F
